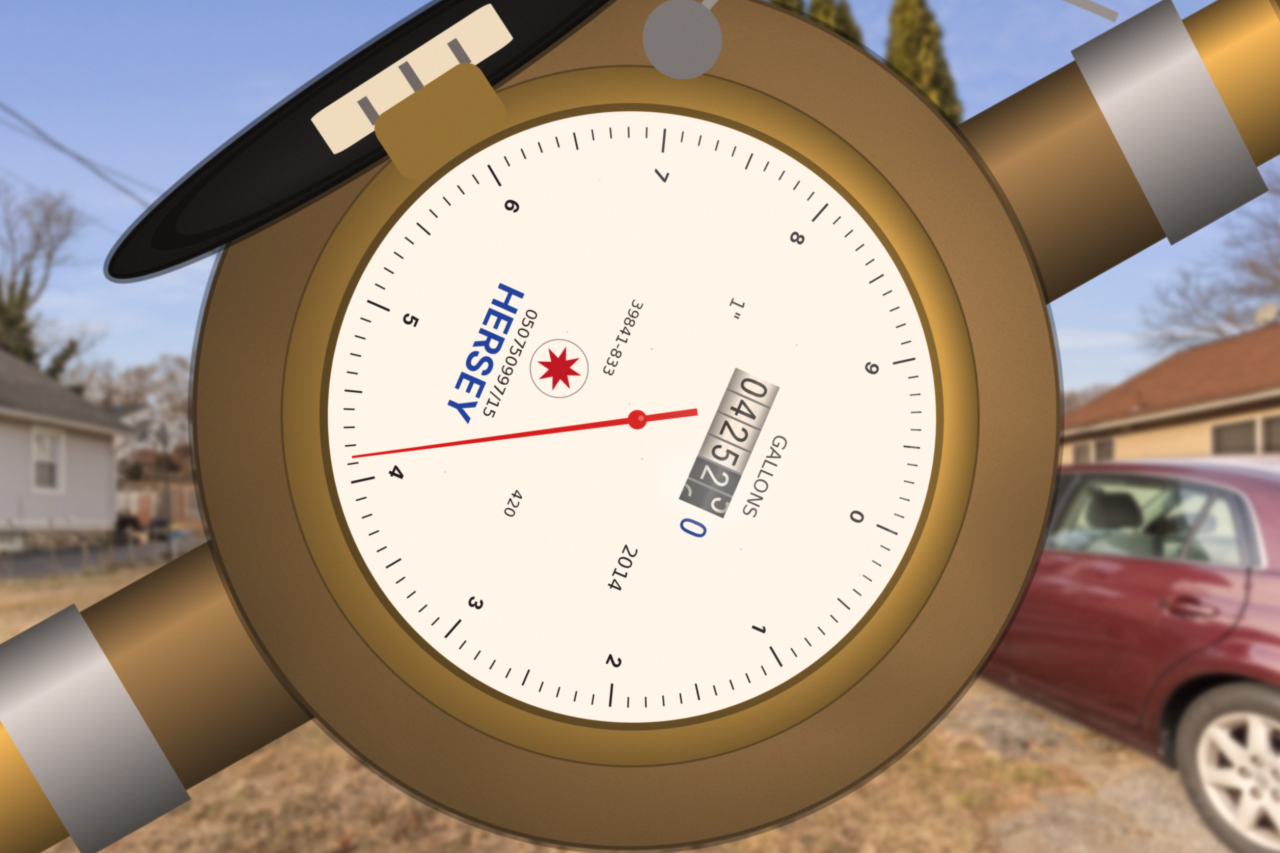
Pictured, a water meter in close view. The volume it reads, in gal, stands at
425254.1 gal
